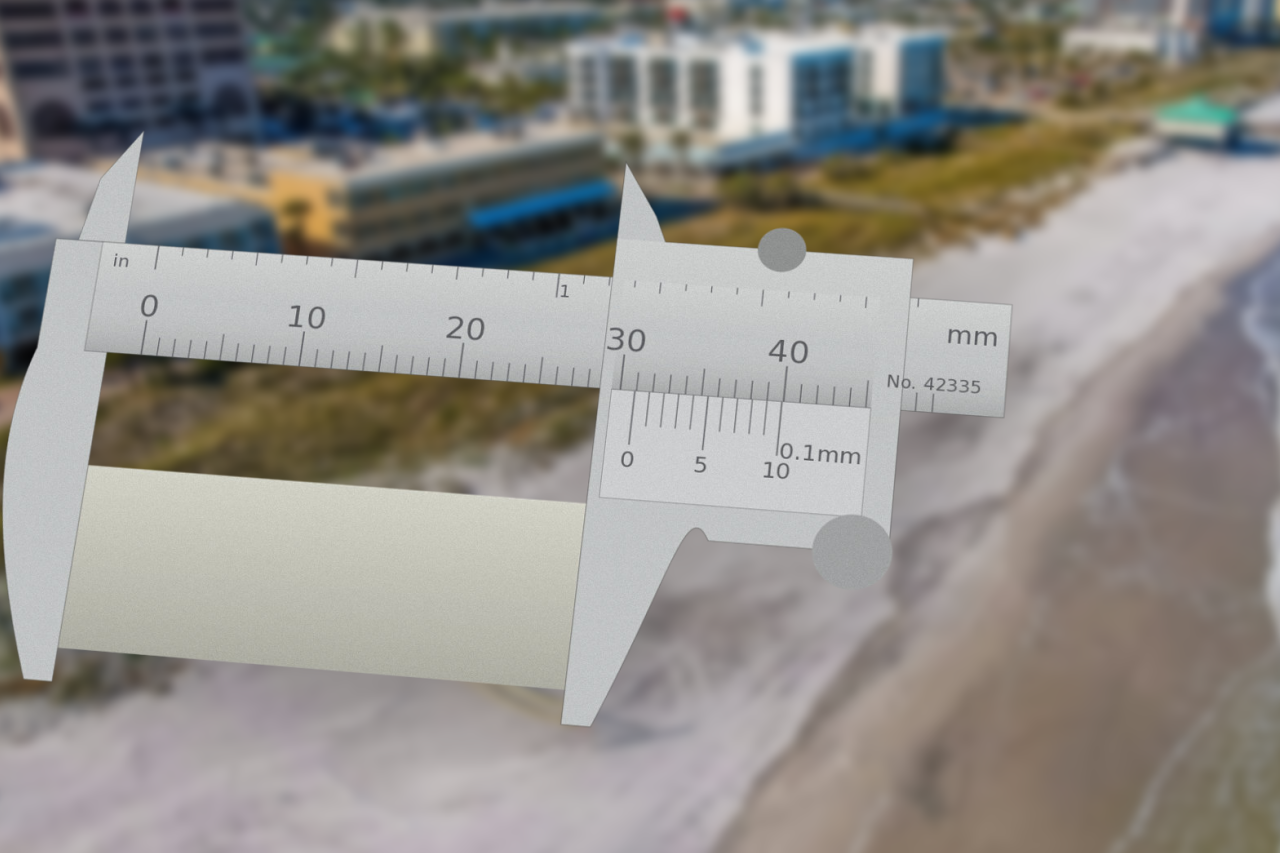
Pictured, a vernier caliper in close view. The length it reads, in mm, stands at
30.9 mm
